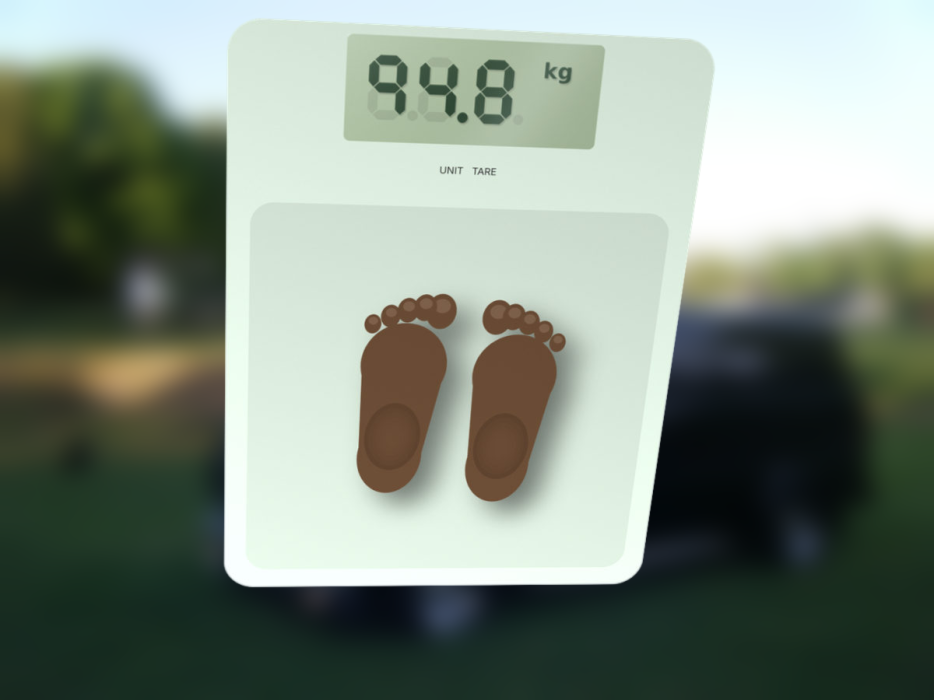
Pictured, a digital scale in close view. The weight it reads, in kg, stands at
94.8 kg
